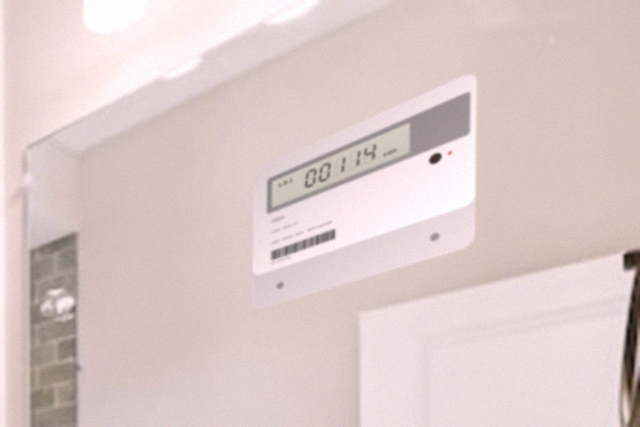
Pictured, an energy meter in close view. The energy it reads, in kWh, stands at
114 kWh
